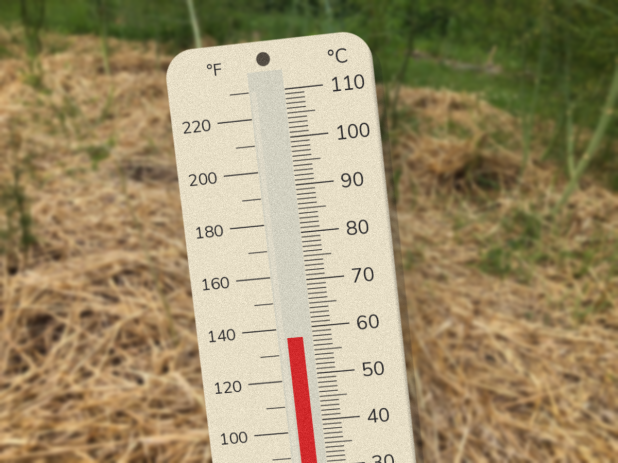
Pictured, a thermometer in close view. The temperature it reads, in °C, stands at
58 °C
